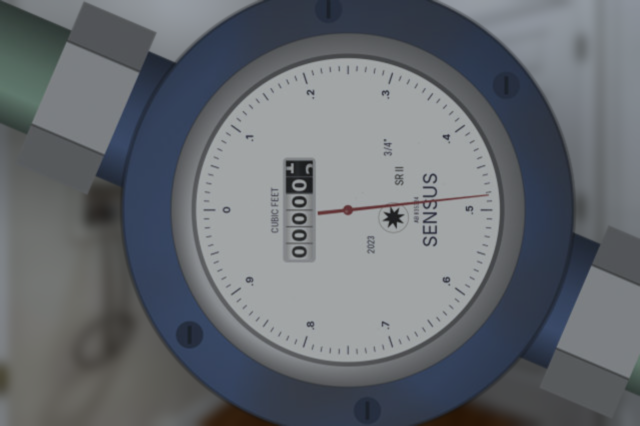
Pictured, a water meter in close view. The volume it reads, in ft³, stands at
1.48 ft³
